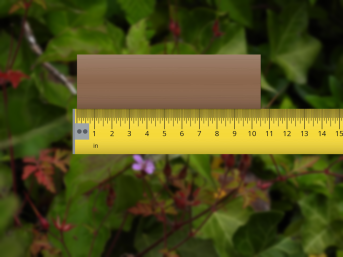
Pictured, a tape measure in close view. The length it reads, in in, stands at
10.5 in
